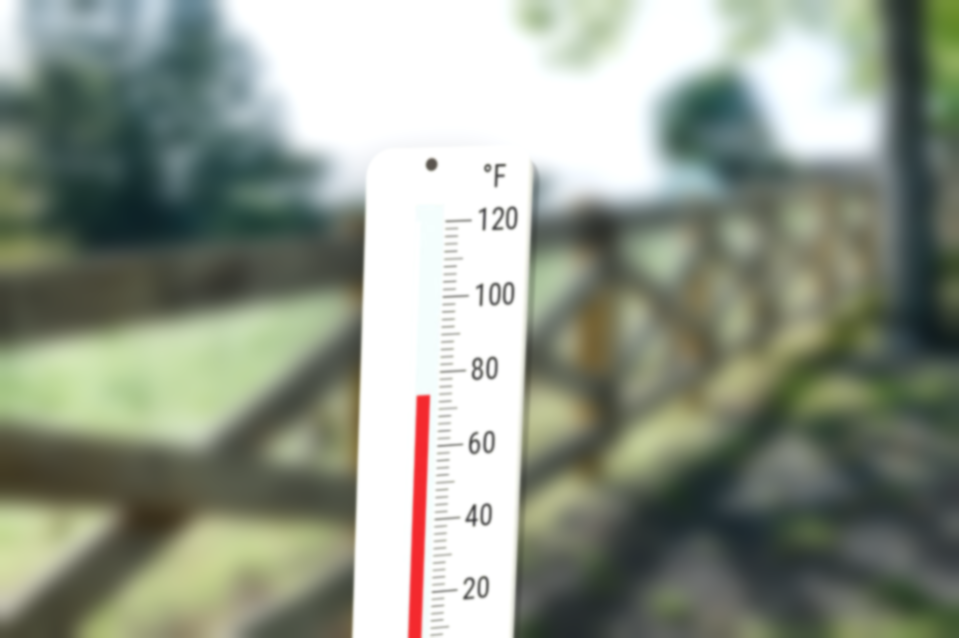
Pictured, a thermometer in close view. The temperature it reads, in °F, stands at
74 °F
